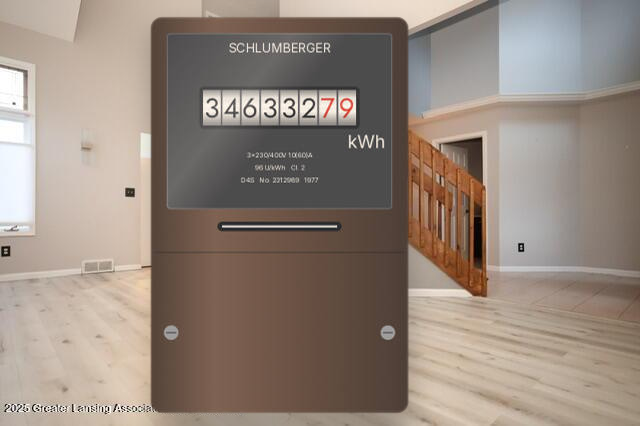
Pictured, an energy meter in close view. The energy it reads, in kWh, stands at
346332.79 kWh
